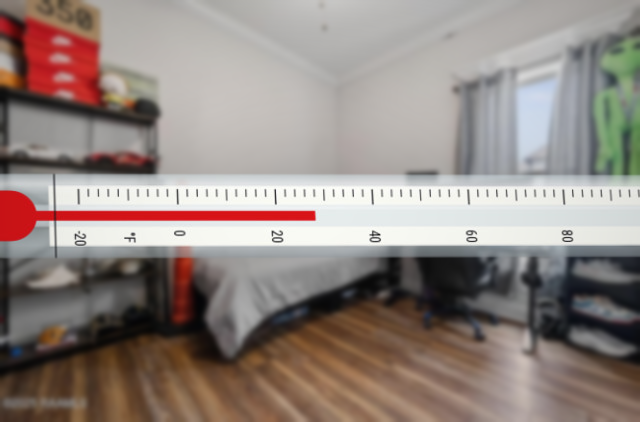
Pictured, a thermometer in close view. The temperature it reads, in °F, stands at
28 °F
